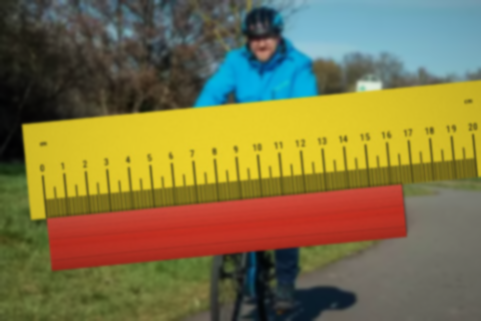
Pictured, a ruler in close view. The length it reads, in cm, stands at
16.5 cm
